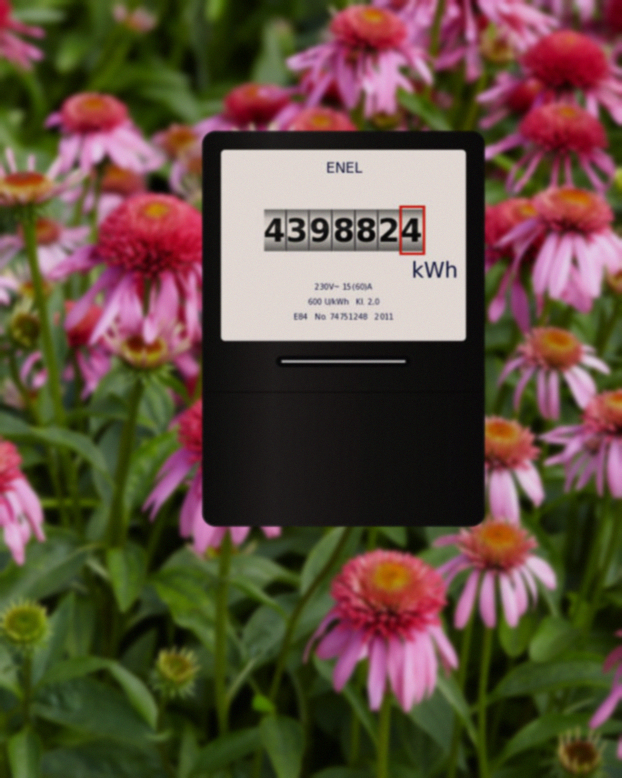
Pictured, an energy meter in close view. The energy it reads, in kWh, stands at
439882.4 kWh
